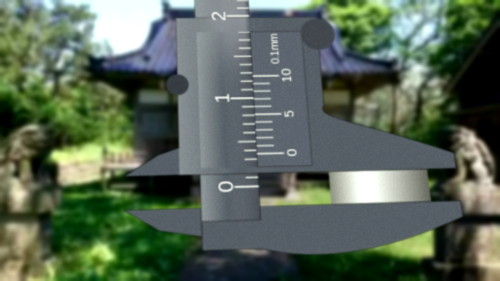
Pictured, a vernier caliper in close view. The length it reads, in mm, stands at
3.6 mm
